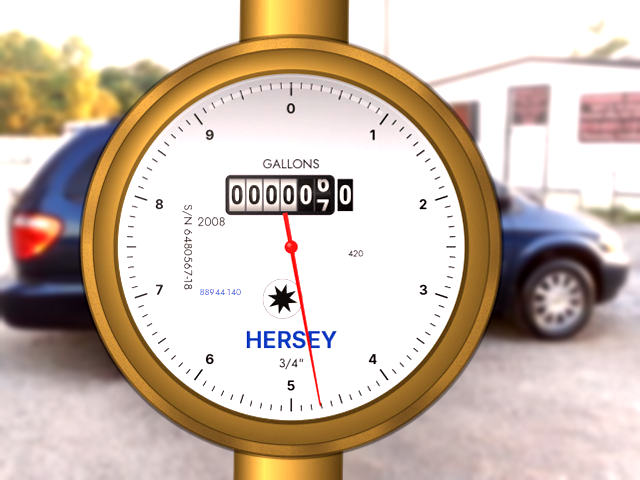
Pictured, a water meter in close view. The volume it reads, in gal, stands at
64.7 gal
